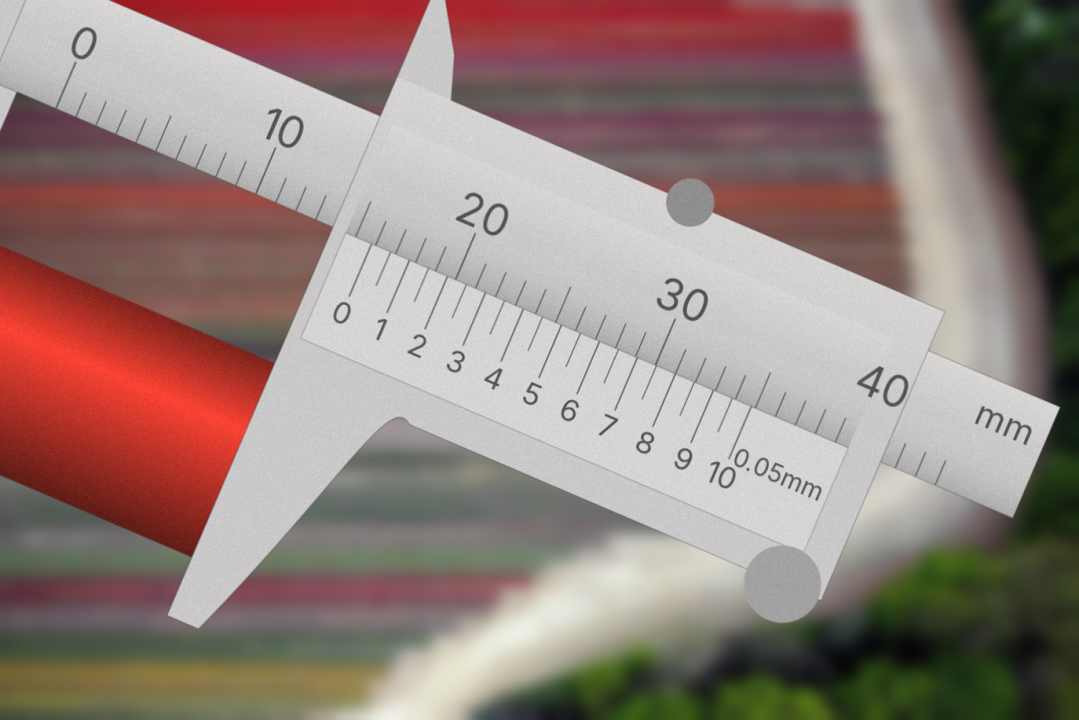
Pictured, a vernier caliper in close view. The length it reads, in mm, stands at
15.80 mm
